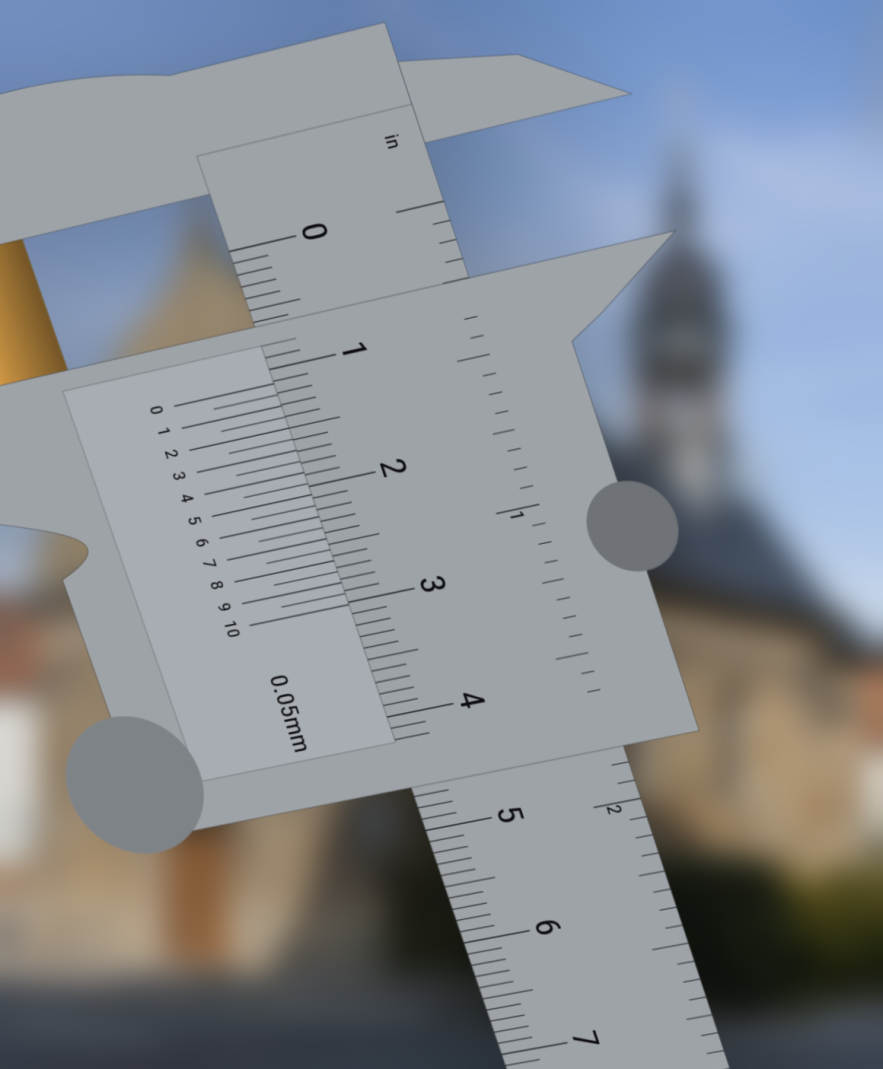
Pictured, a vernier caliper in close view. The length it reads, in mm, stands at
11.2 mm
